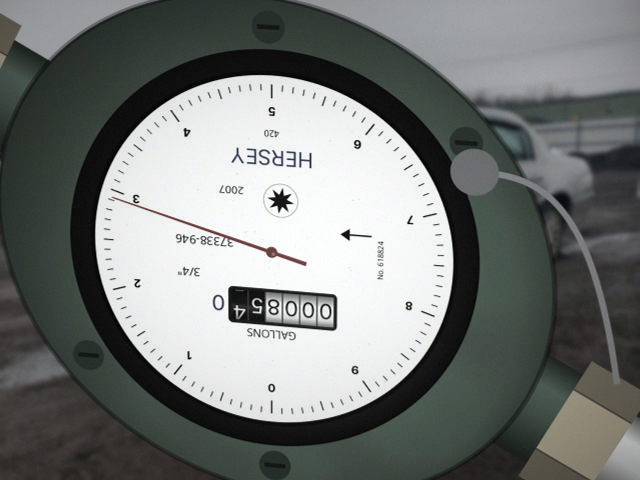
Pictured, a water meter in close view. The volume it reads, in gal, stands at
8542.9 gal
